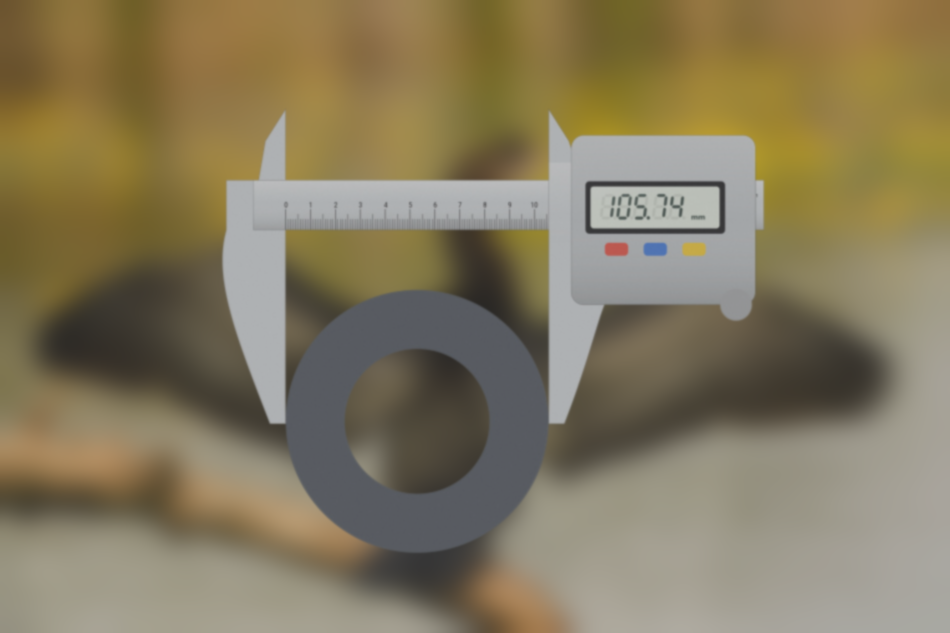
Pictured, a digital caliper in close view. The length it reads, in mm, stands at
105.74 mm
